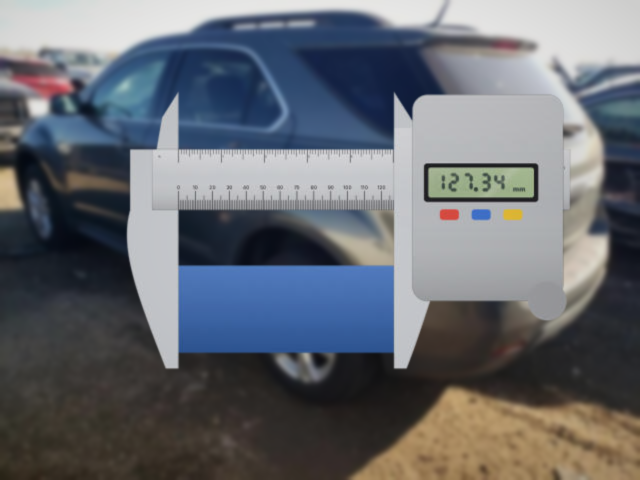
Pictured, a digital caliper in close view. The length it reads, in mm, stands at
127.34 mm
